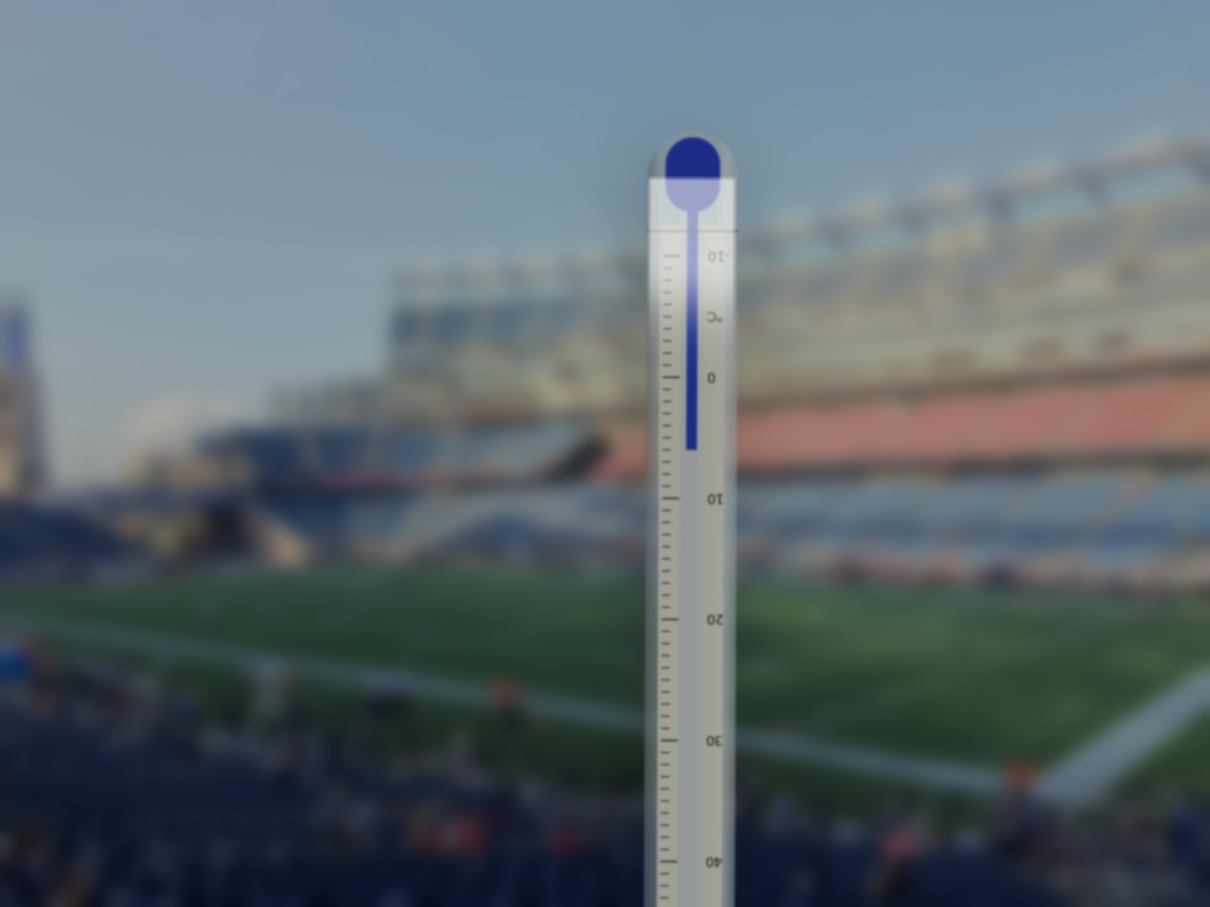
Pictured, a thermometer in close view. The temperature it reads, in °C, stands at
6 °C
